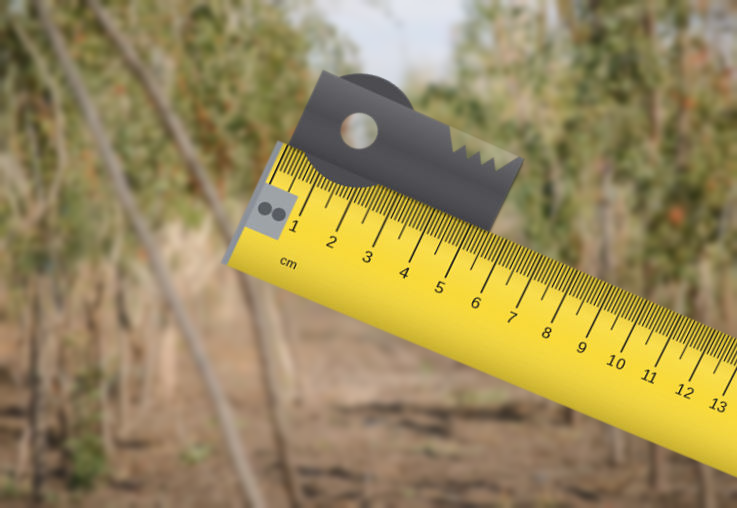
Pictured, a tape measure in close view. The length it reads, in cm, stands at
5.5 cm
